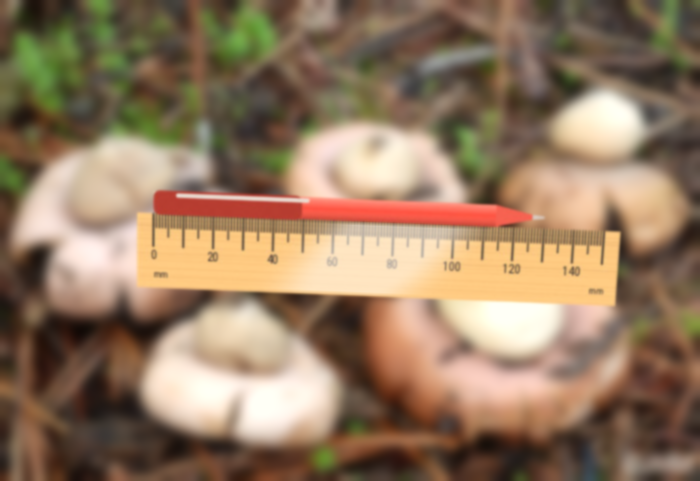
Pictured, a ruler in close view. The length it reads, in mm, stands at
130 mm
